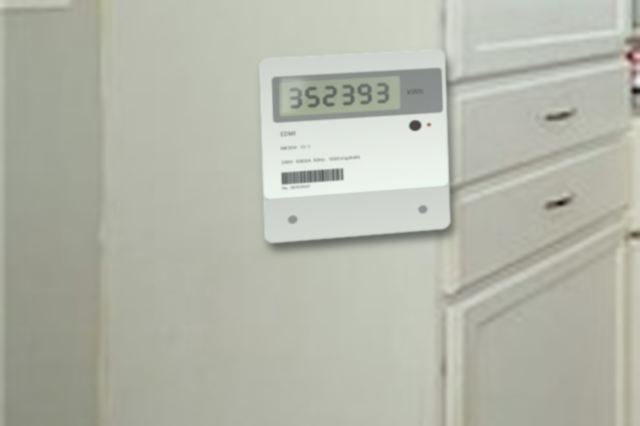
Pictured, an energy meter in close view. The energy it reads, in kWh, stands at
352393 kWh
